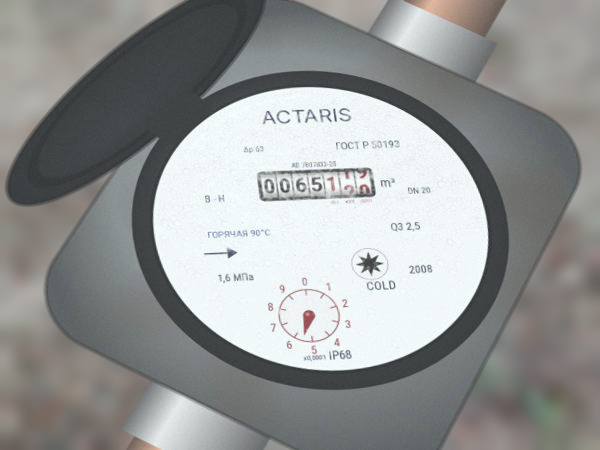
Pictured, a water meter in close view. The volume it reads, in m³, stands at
65.1195 m³
